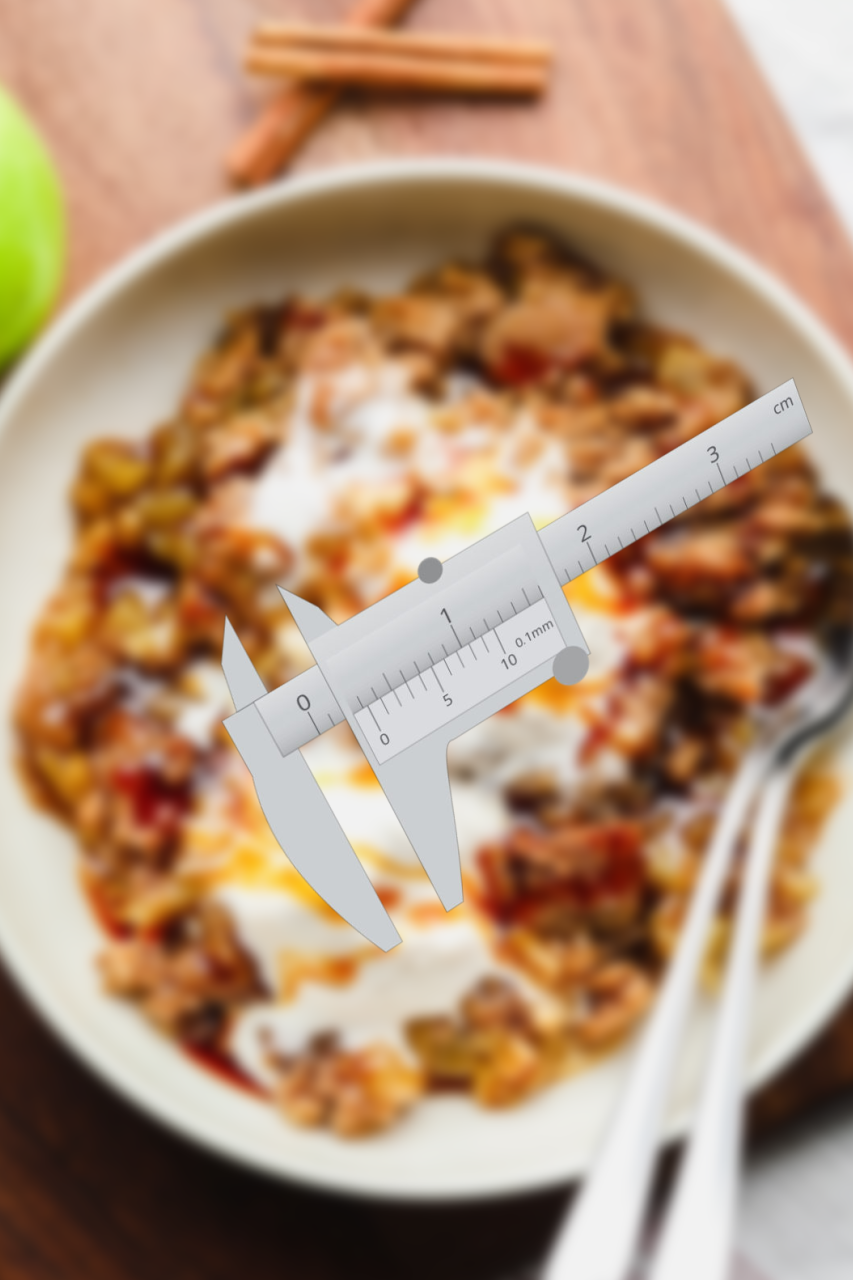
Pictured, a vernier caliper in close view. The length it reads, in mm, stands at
3.3 mm
